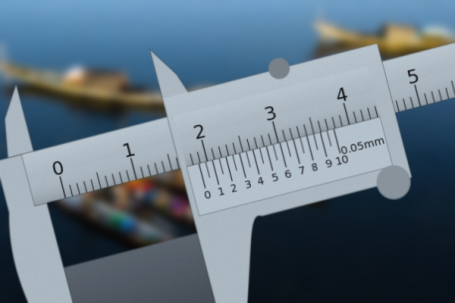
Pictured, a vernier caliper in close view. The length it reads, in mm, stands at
18.8 mm
